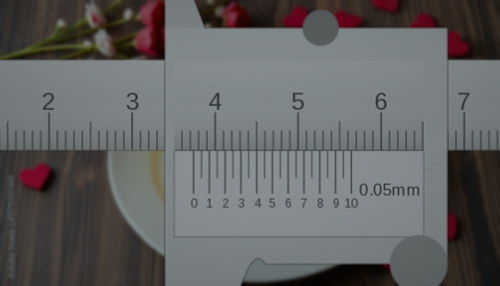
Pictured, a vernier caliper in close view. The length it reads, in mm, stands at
37.4 mm
